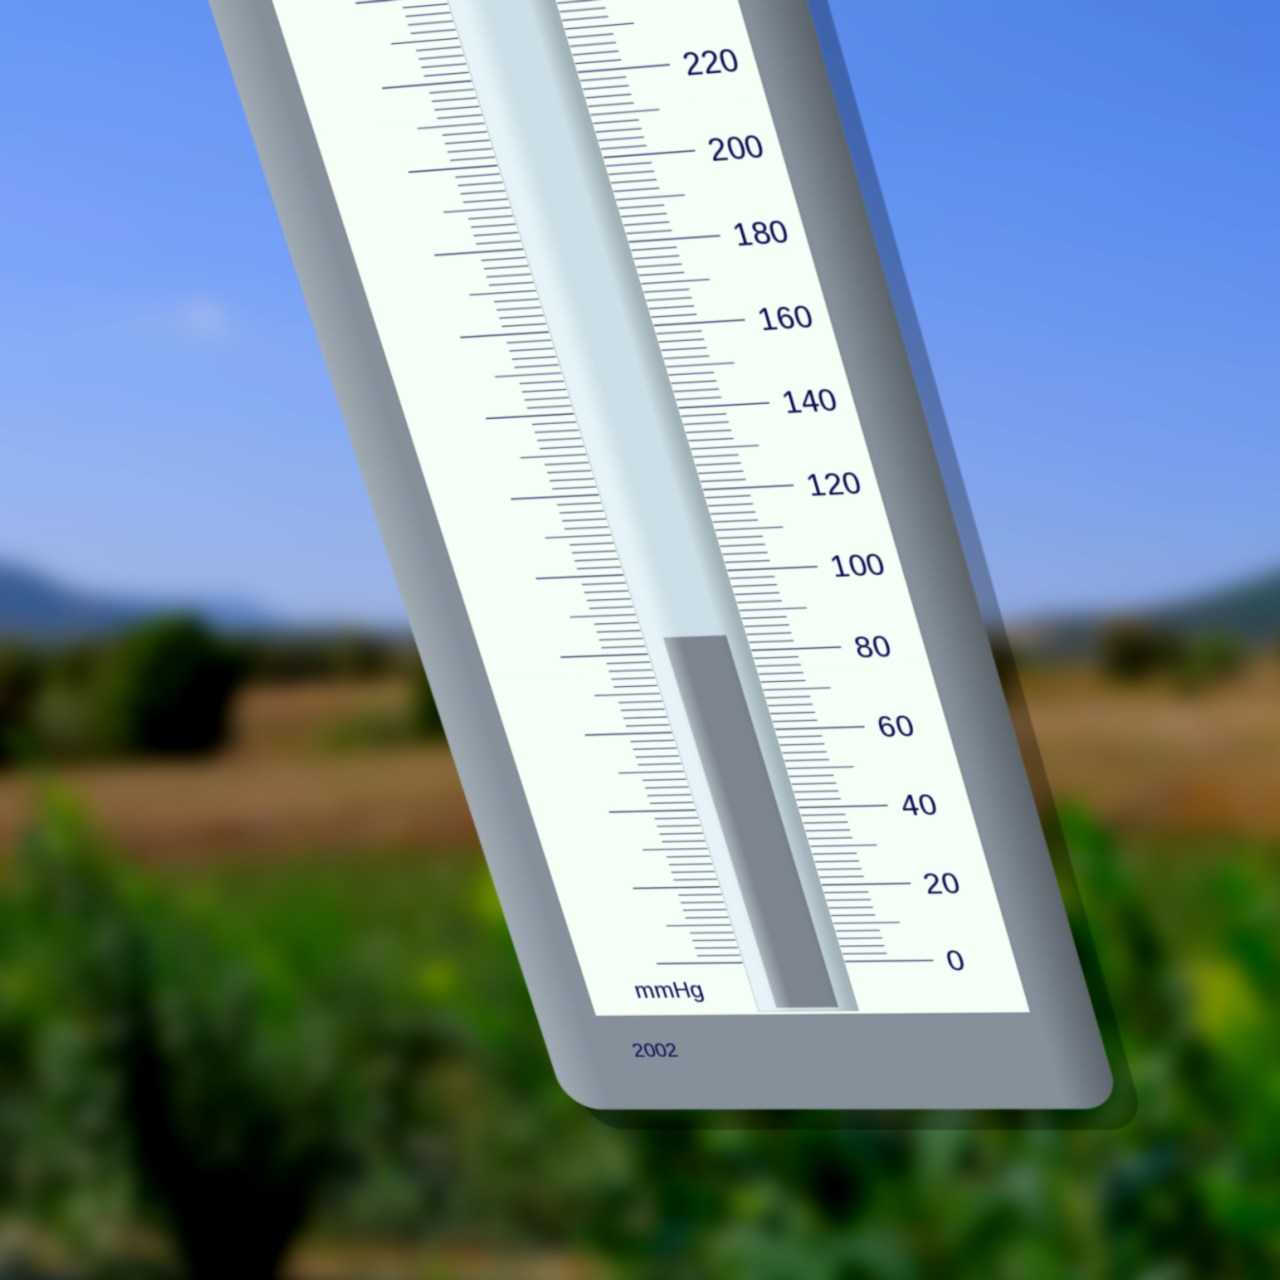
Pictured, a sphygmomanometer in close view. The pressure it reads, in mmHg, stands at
84 mmHg
